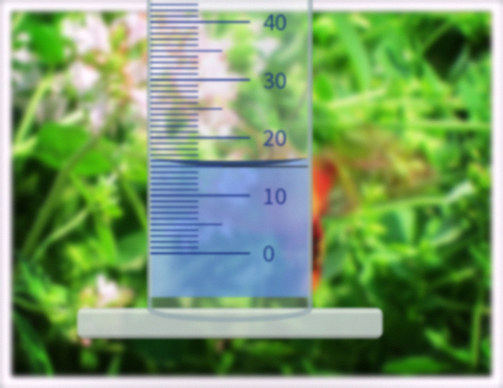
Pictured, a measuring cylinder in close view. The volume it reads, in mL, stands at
15 mL
